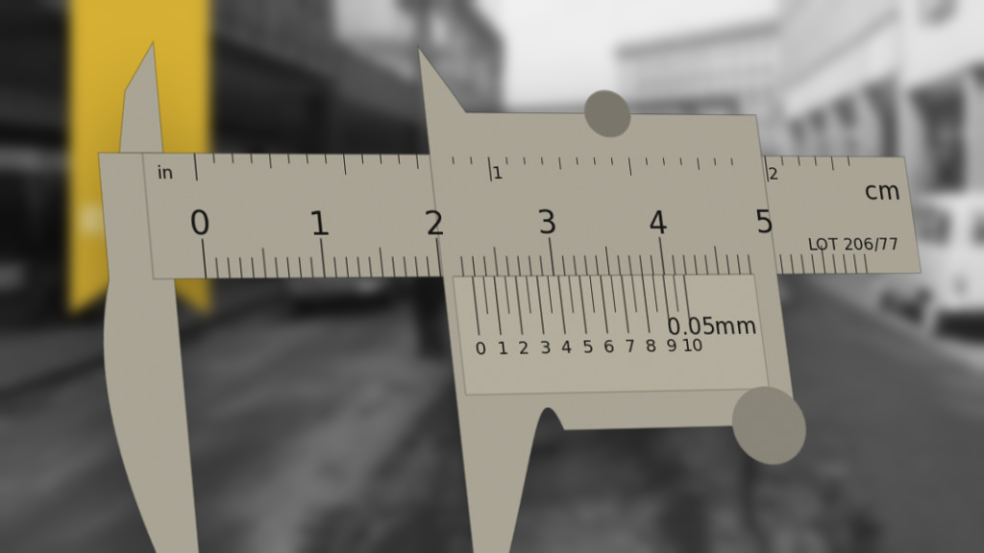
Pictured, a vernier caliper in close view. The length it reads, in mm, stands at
22.8 mm
